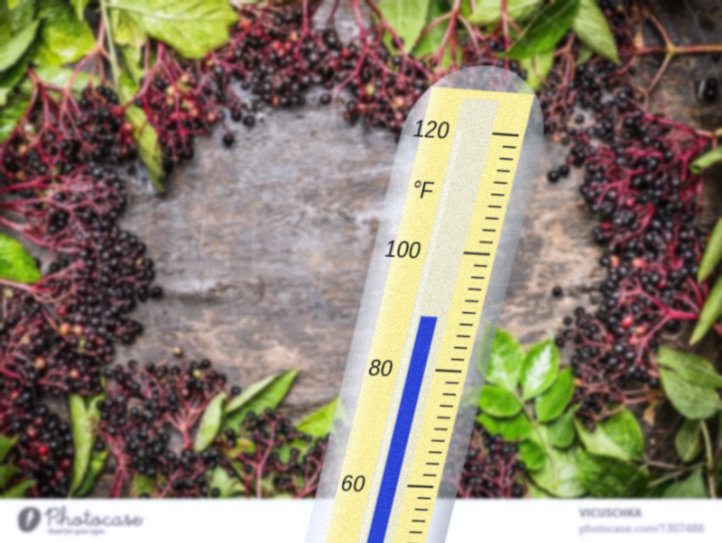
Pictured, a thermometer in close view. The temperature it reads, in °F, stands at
89 °F
